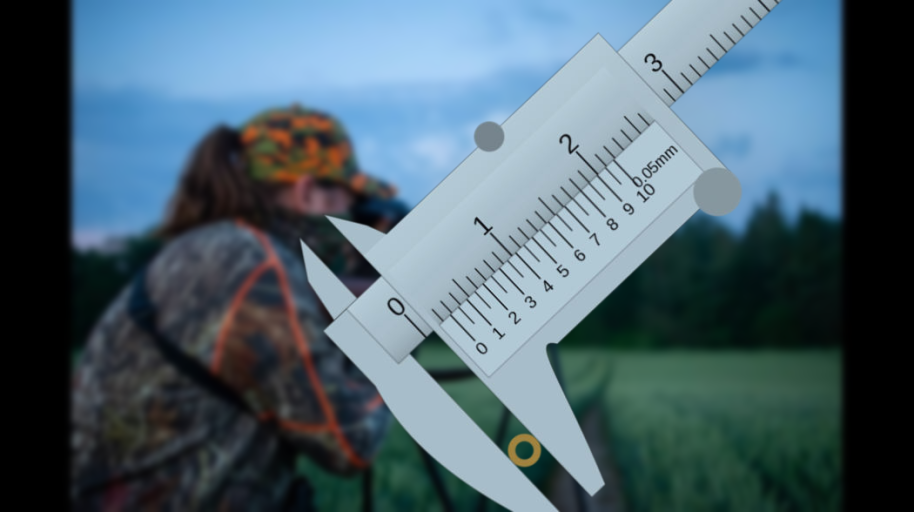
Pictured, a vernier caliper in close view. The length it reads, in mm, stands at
2.8 mm
